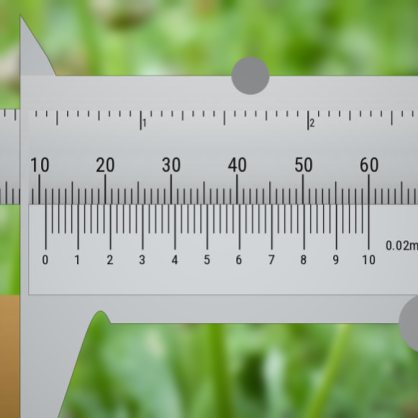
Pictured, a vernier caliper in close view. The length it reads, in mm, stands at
11.0 mm
